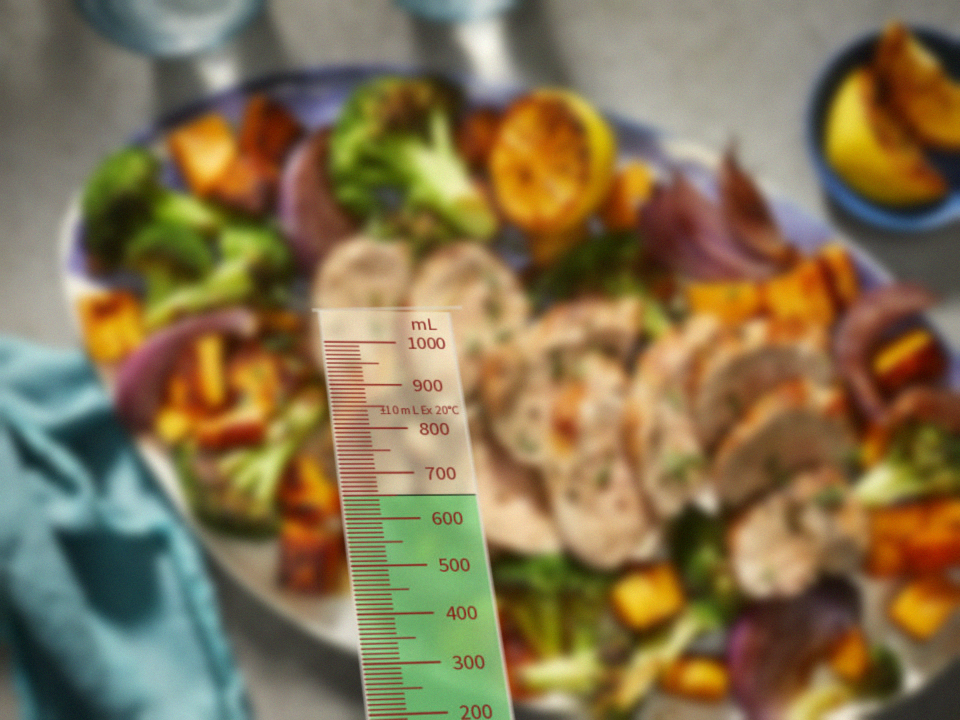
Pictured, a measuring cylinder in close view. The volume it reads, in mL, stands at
650 mL
